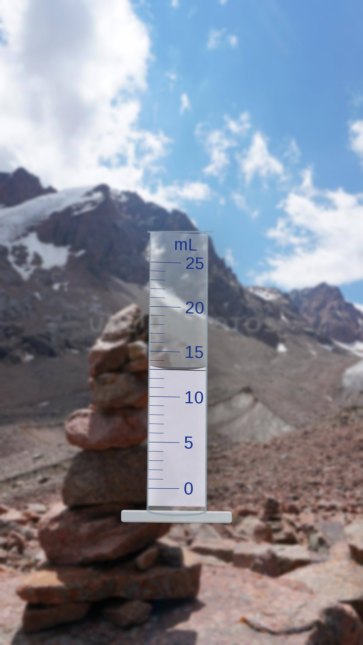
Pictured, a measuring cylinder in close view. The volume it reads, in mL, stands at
13 mL
